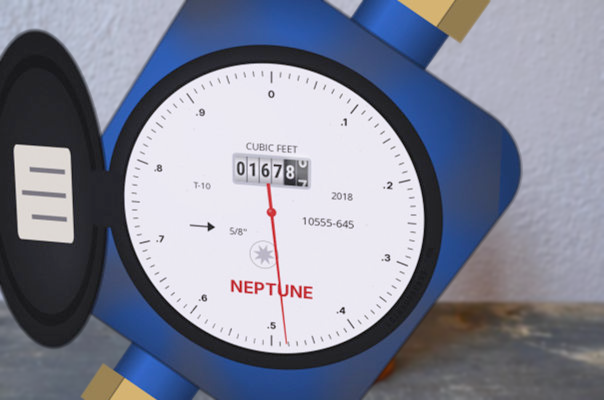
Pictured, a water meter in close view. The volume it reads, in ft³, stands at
16786.48 ft³
